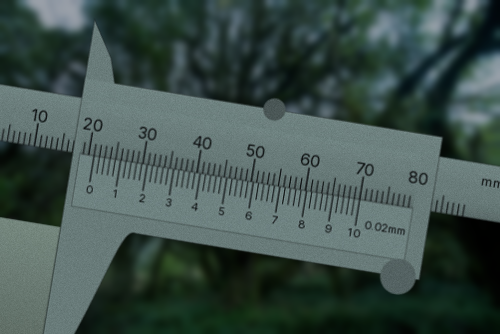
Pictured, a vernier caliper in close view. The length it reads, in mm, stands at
21.0 mm
